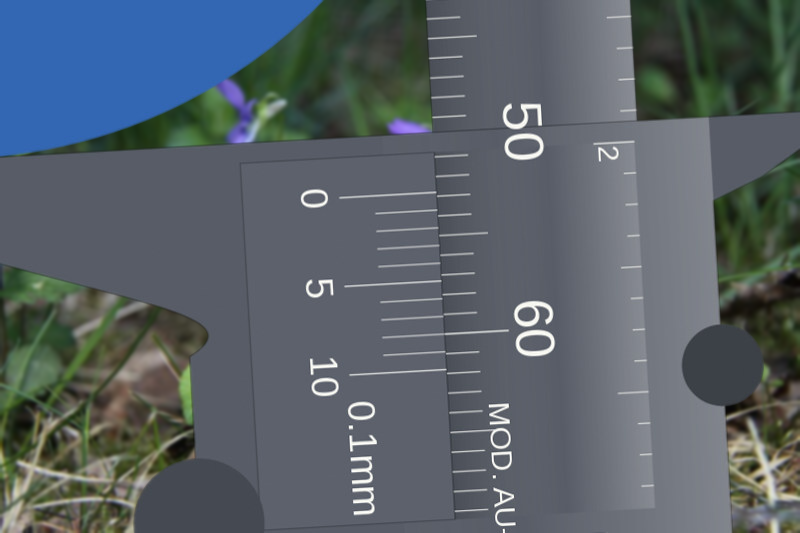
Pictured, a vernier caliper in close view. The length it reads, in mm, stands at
52.8 mm
